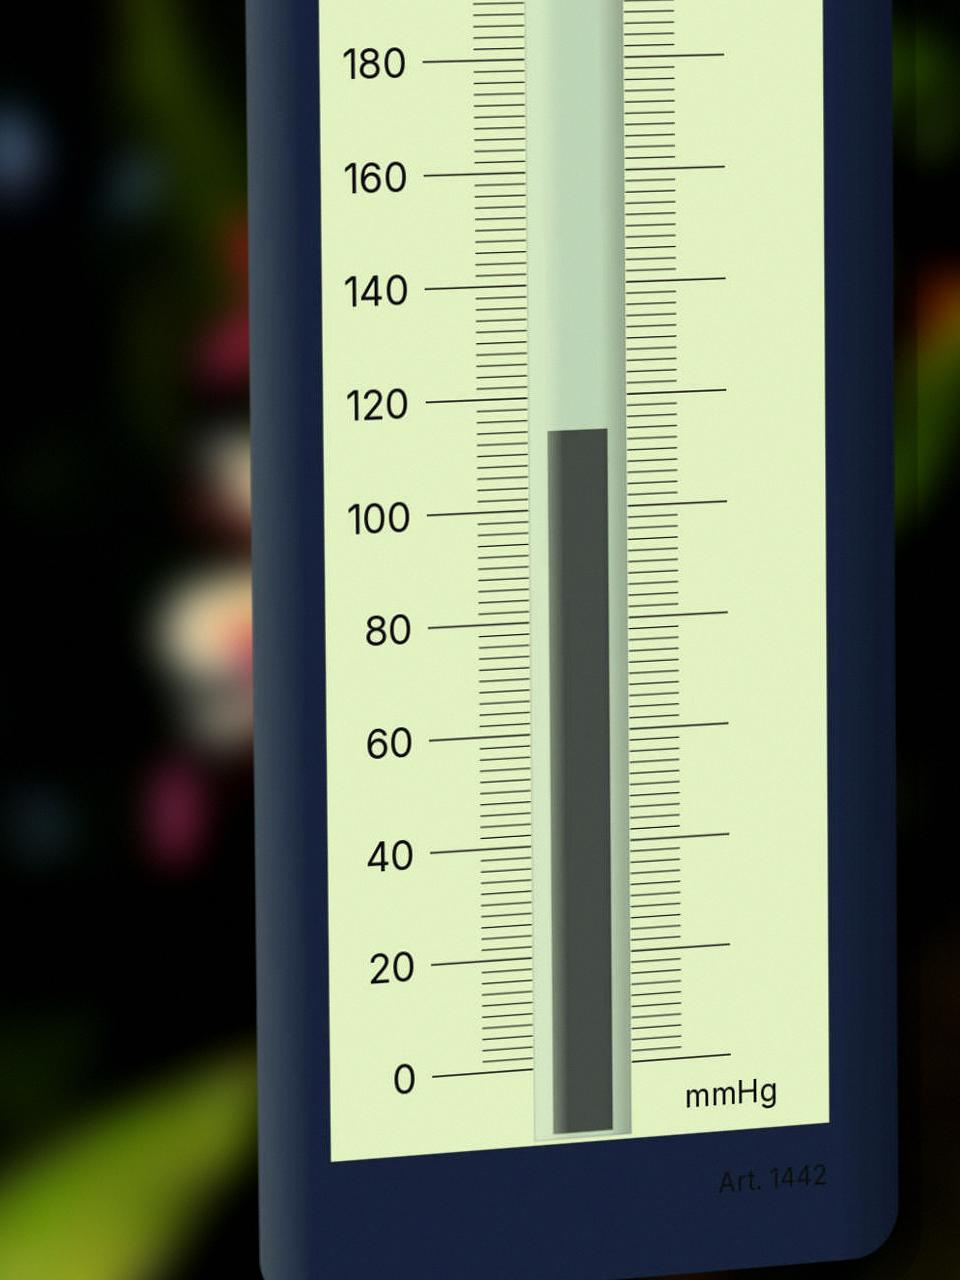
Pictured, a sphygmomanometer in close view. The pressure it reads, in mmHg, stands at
114 mmHg
